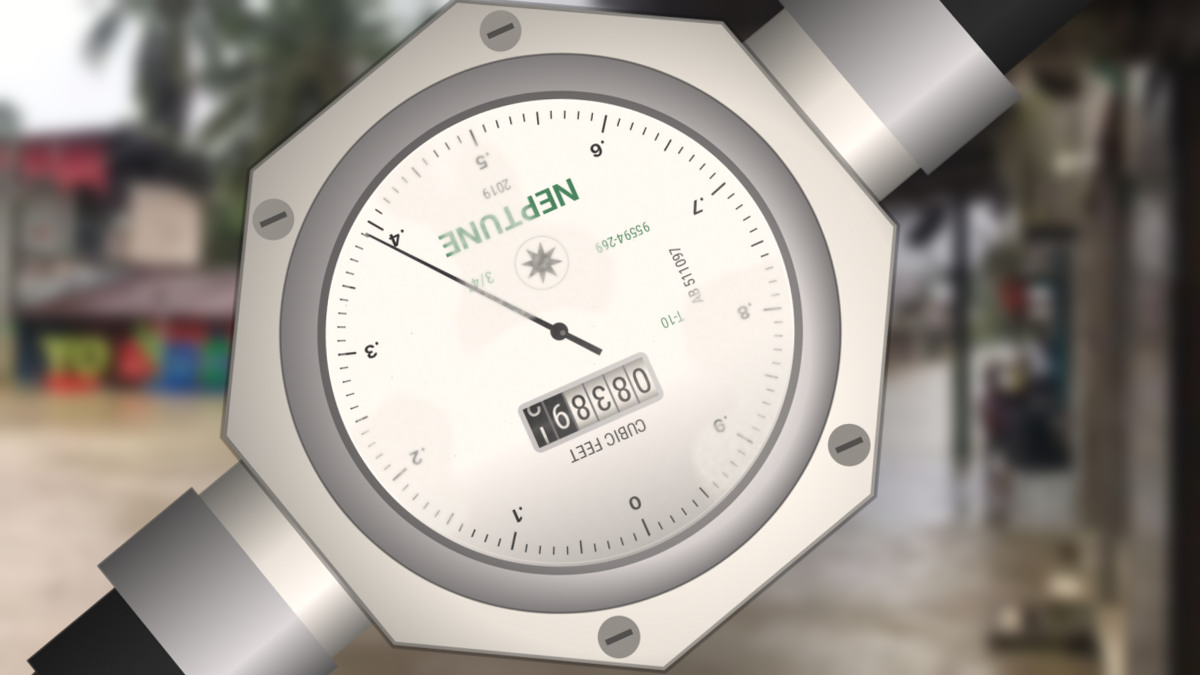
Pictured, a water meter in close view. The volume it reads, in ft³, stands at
83891.39 ft³
